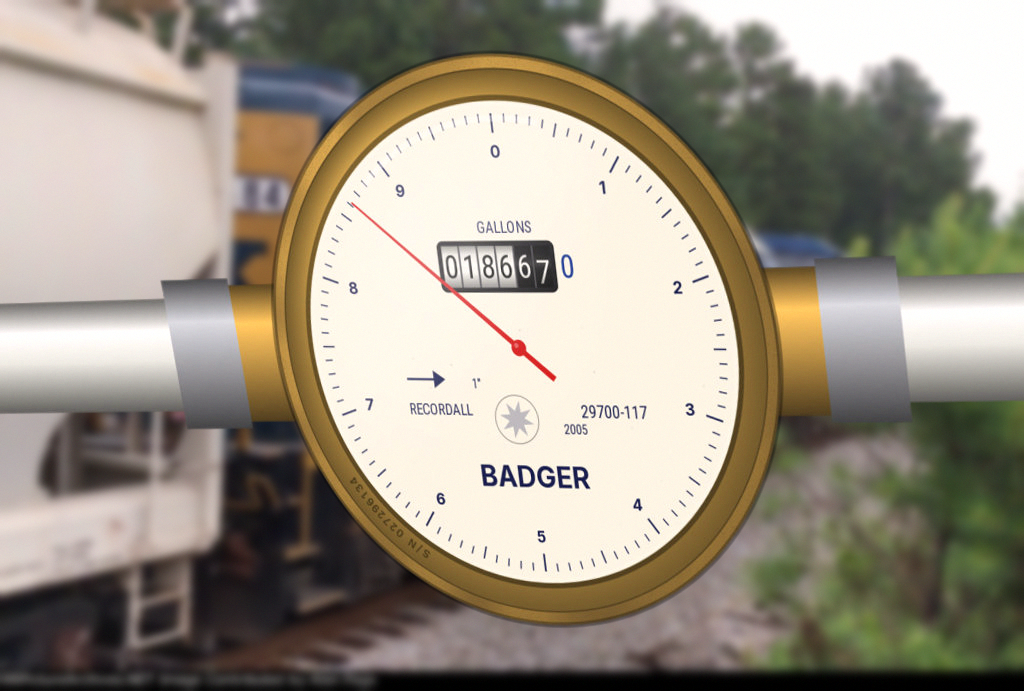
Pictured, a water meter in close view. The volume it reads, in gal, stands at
186668.6 gal
